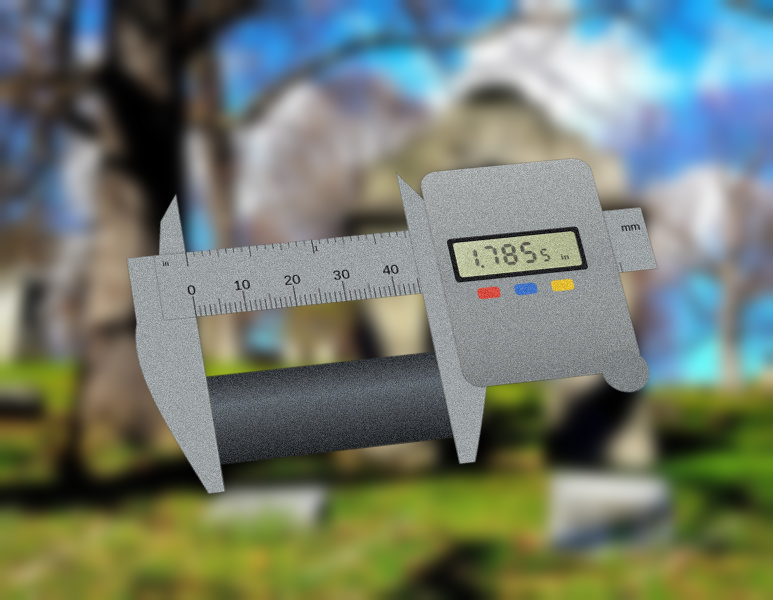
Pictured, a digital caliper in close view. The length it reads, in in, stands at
1.7855 in
